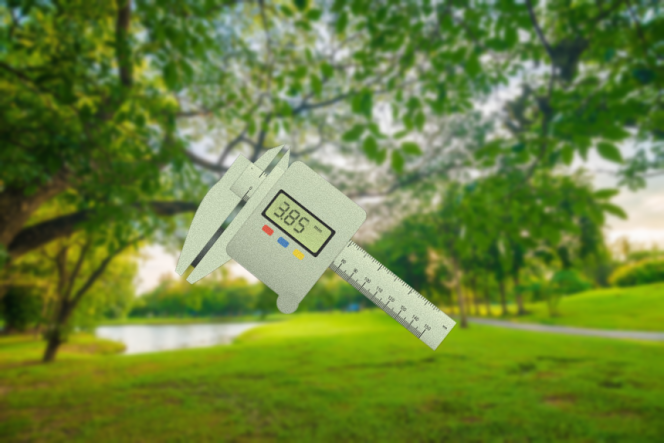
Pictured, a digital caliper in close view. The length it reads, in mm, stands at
3.85 mm
